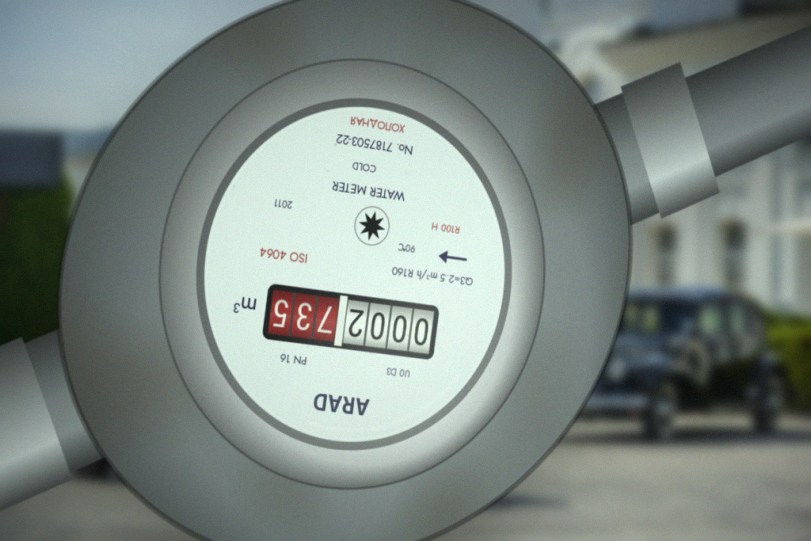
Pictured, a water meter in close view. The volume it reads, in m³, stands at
2.735 m³
